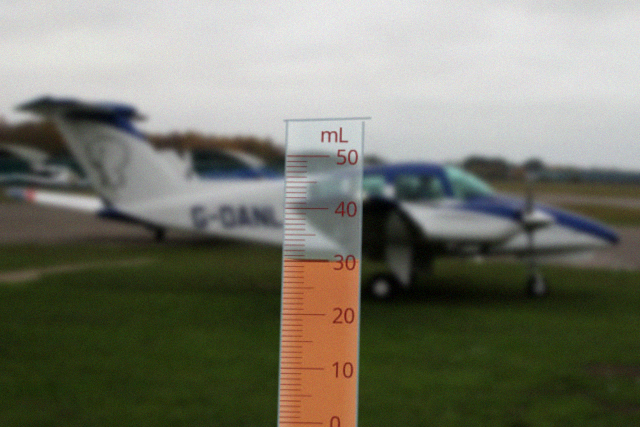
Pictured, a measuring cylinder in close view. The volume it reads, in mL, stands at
30 mL
